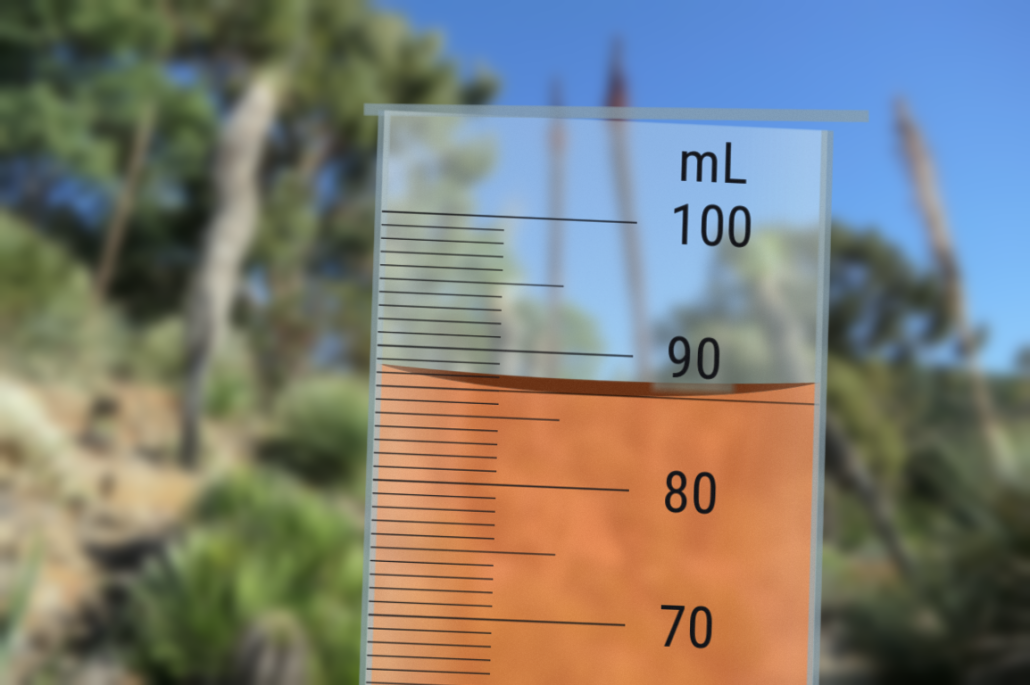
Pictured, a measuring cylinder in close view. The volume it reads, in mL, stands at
87 mL
